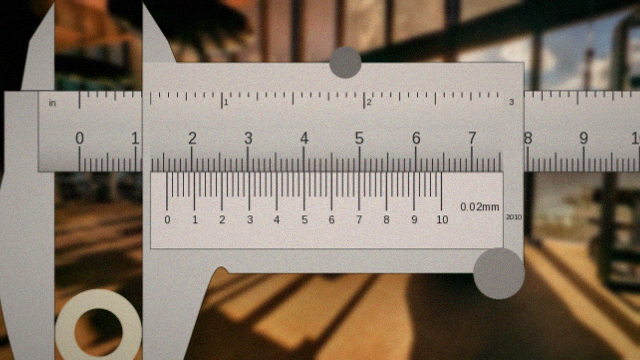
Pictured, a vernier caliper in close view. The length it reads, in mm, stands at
15.6 mm
